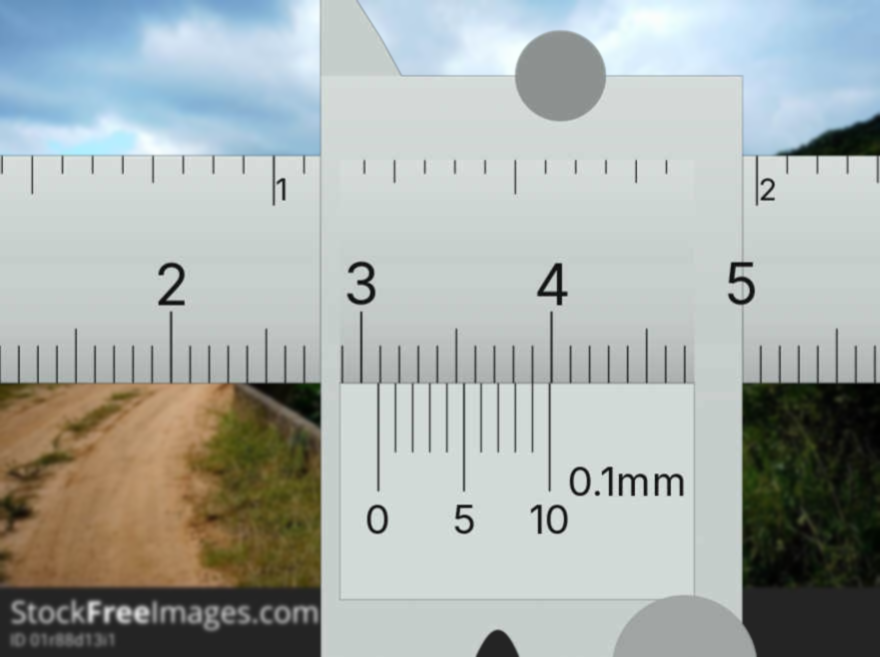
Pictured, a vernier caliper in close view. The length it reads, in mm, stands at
30.9 mm
